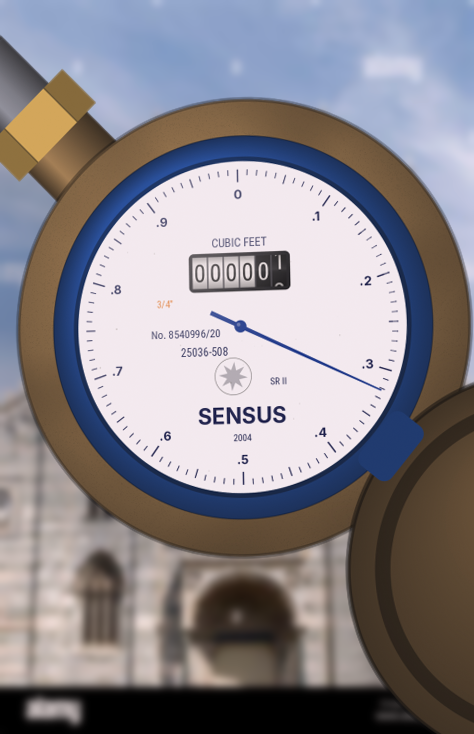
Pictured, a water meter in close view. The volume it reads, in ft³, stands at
1.32 ft³
